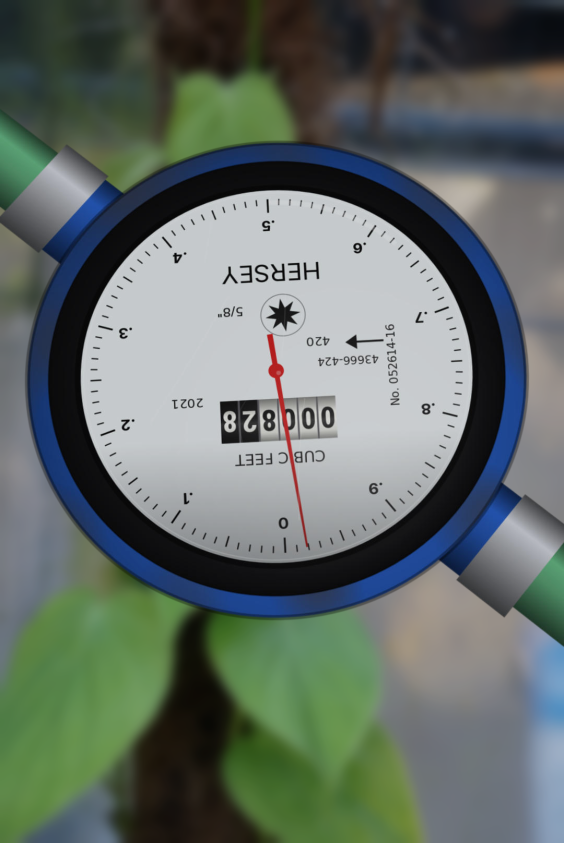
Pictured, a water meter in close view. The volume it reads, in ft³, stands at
827.98 ft³
